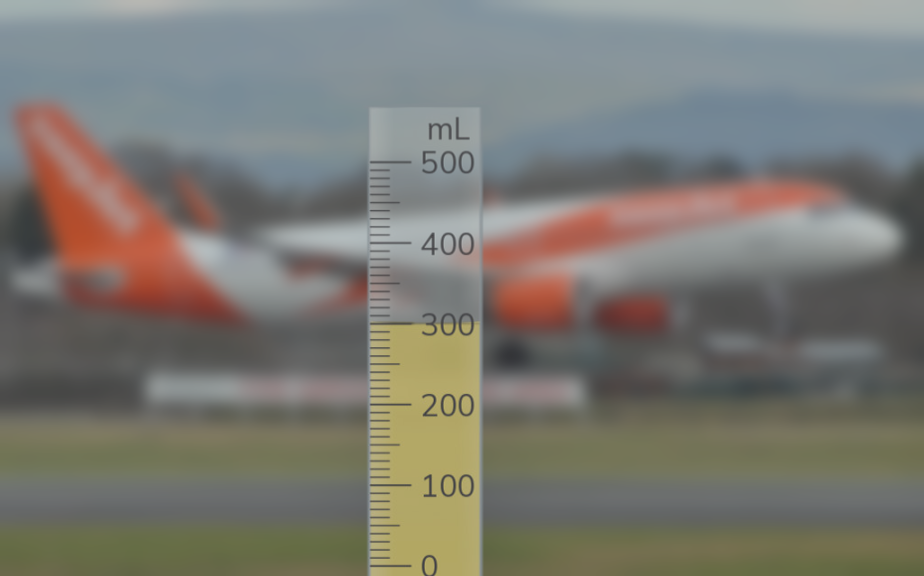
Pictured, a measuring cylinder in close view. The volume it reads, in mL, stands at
300 mL
